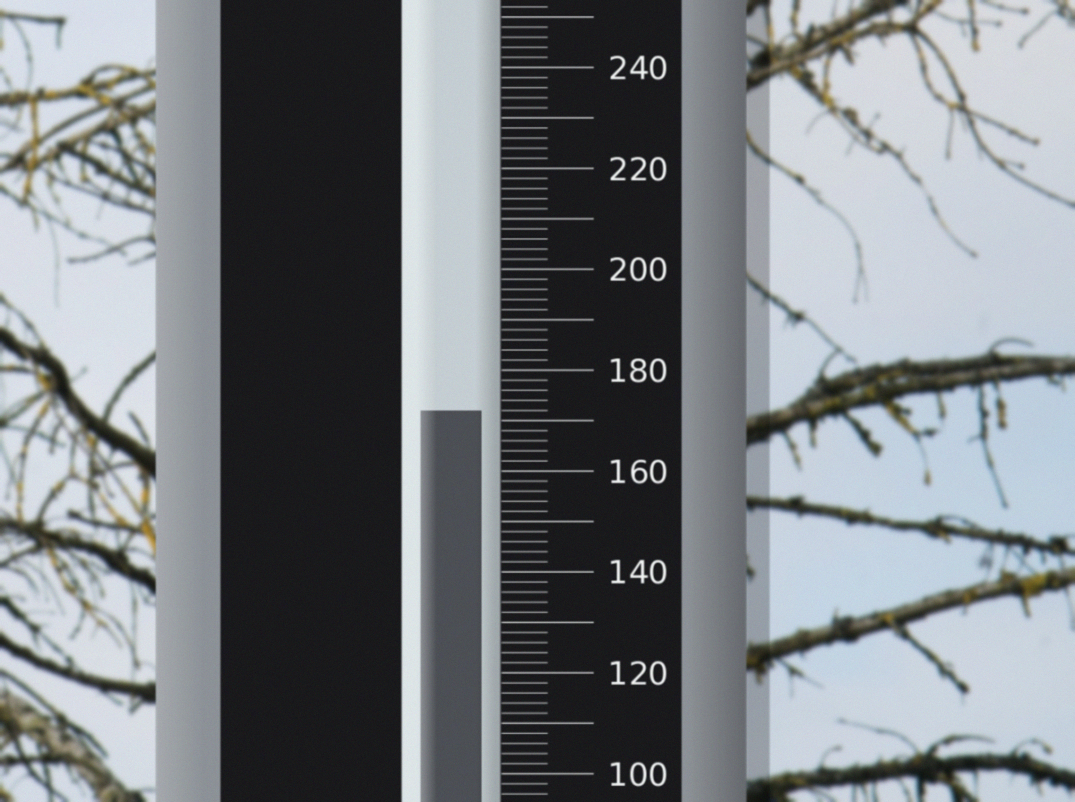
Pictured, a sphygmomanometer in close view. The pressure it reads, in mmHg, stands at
172 mmHg
